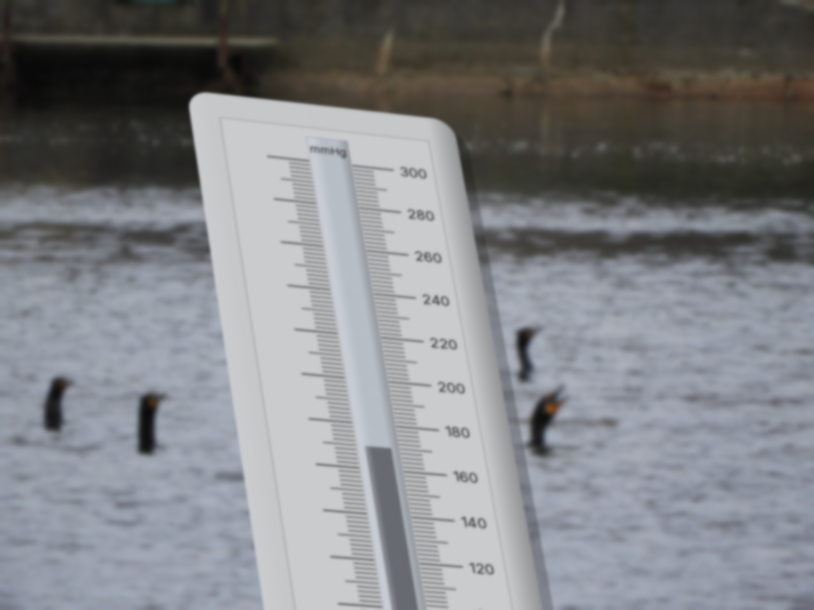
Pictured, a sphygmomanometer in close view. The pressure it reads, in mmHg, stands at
170 mmHg
